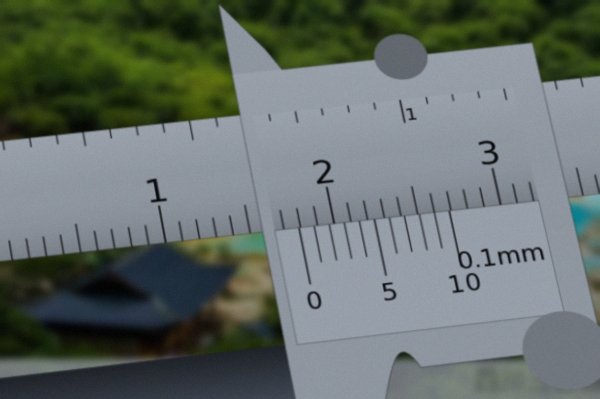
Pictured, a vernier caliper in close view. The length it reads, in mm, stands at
17.9 mm
